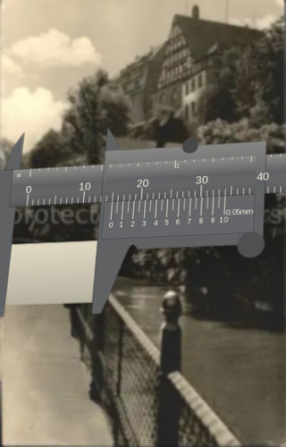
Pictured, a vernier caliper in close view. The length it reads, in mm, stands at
15.0 mm
